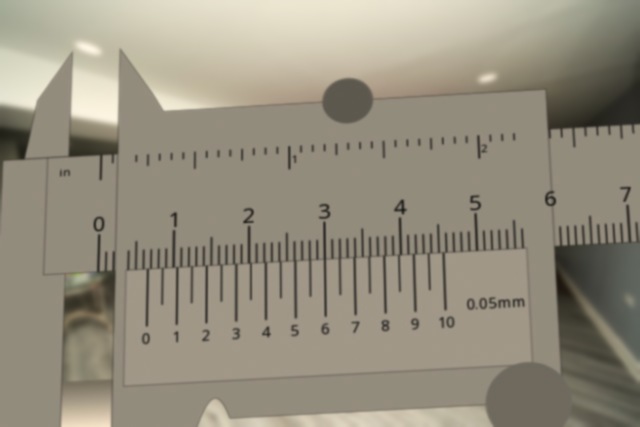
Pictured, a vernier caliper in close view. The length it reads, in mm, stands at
6.6 mm
